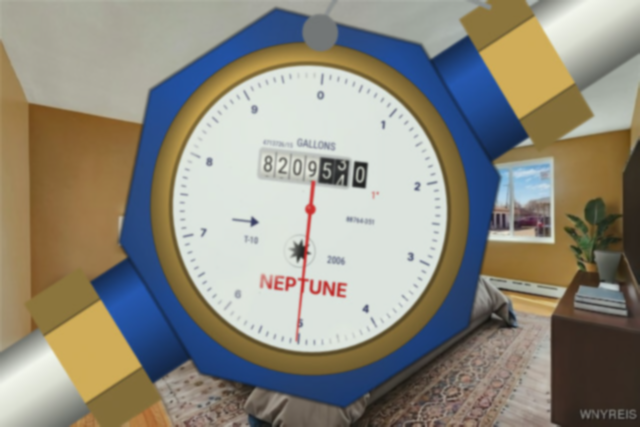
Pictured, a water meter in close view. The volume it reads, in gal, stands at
8209535.0 gal
